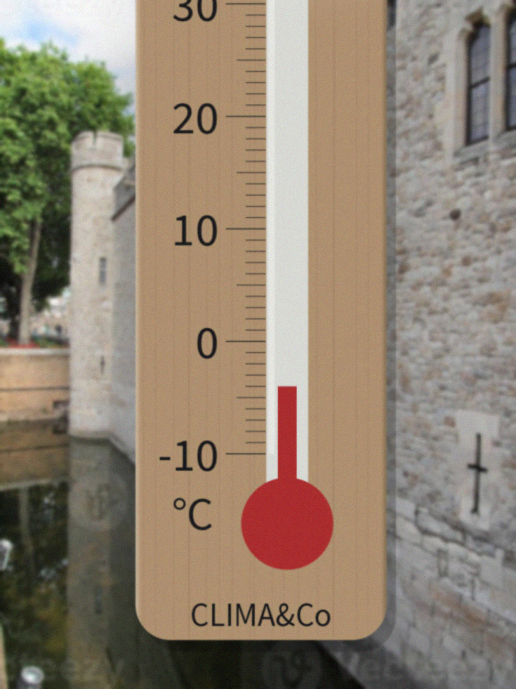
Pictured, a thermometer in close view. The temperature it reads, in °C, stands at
-4 °C
